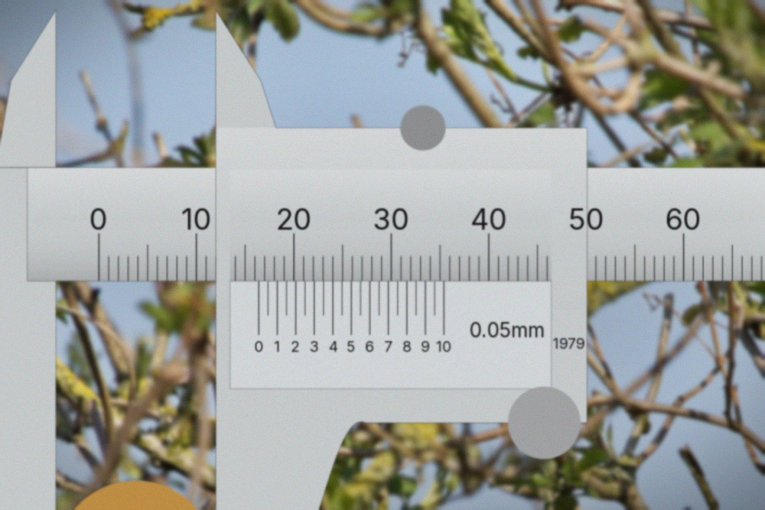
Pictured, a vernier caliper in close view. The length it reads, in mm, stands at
16.4 mm
